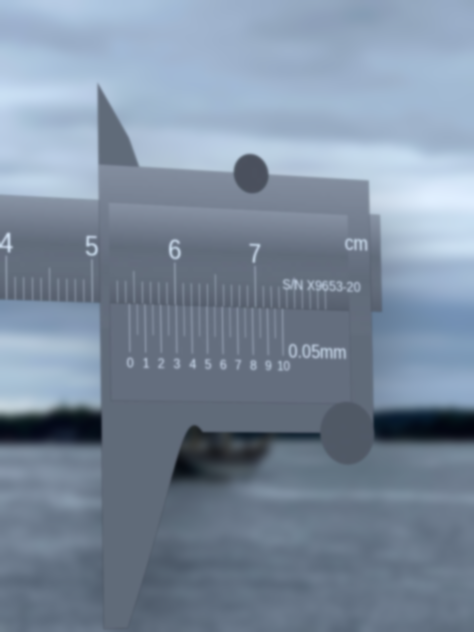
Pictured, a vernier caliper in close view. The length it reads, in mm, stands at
54.4 mm
